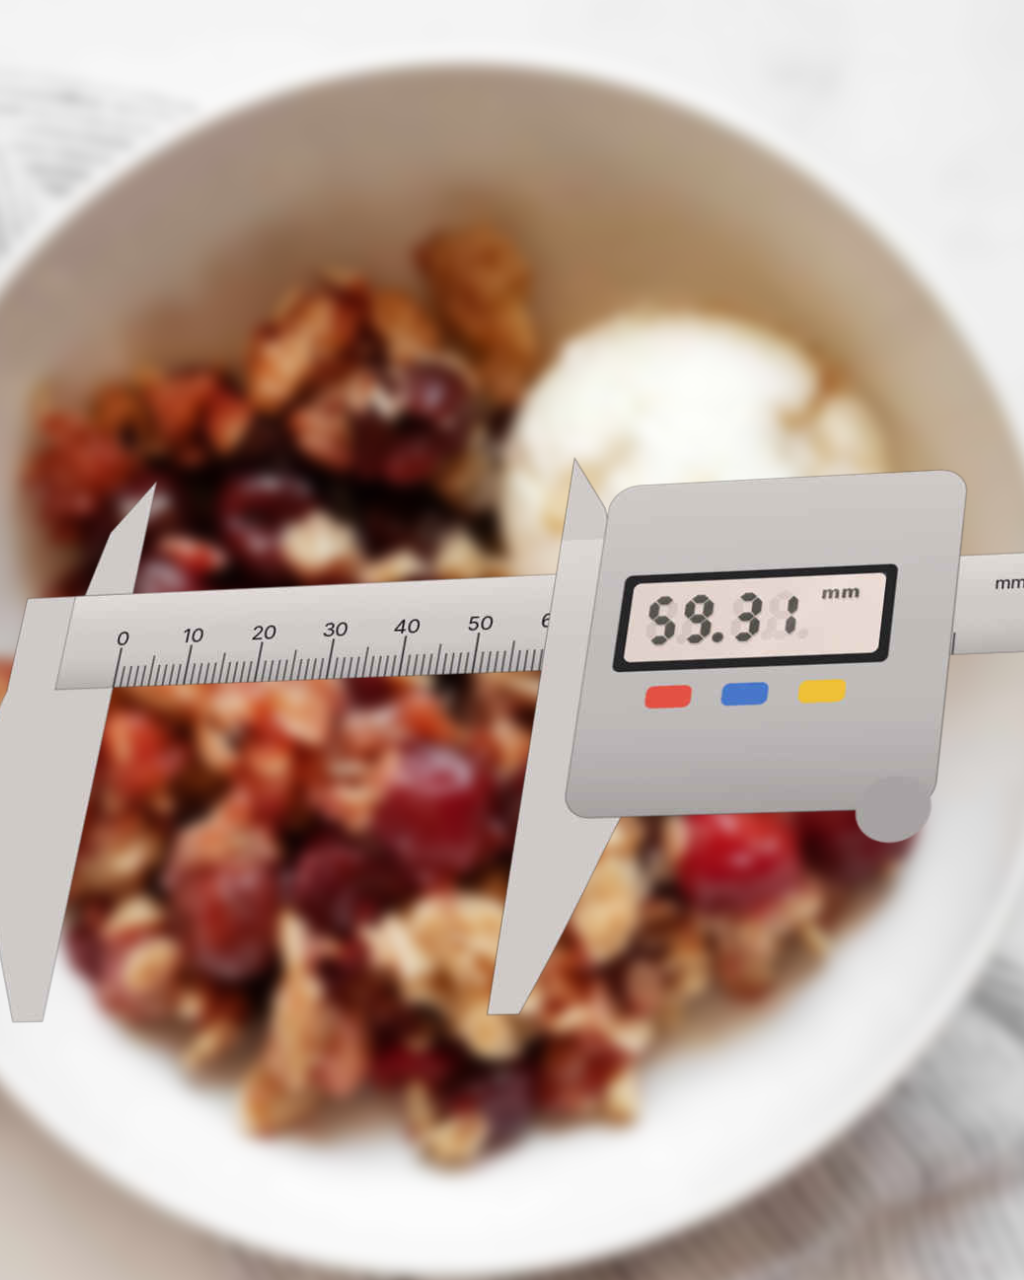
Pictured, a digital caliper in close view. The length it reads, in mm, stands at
59.31 mm
